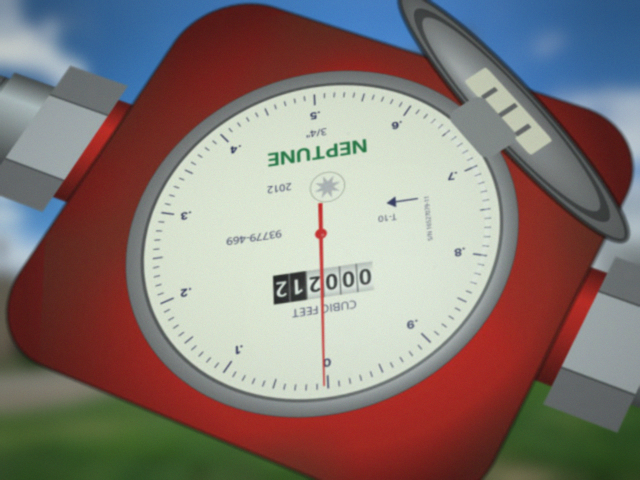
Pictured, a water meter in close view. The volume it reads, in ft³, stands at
212.00 ft³
